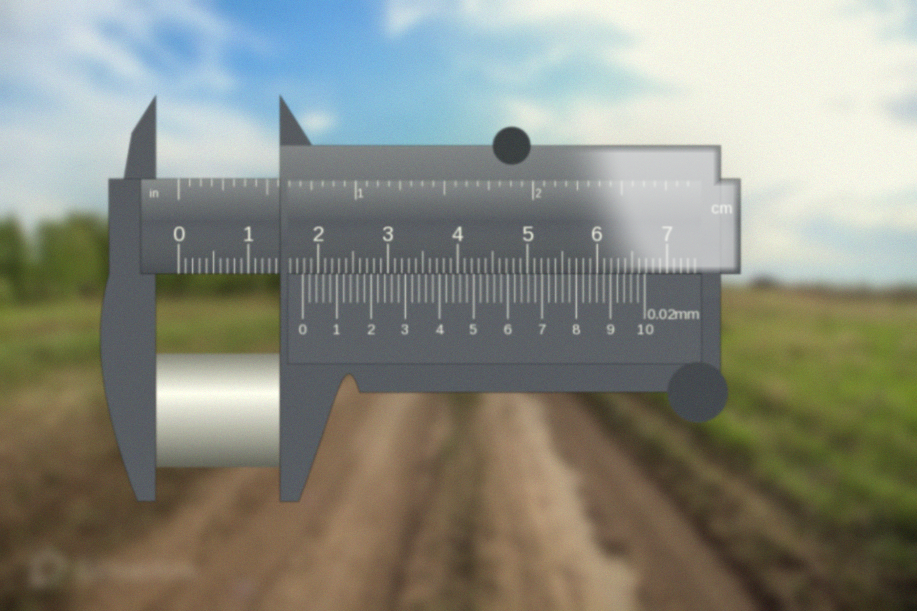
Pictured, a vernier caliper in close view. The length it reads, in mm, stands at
17.8 mm
